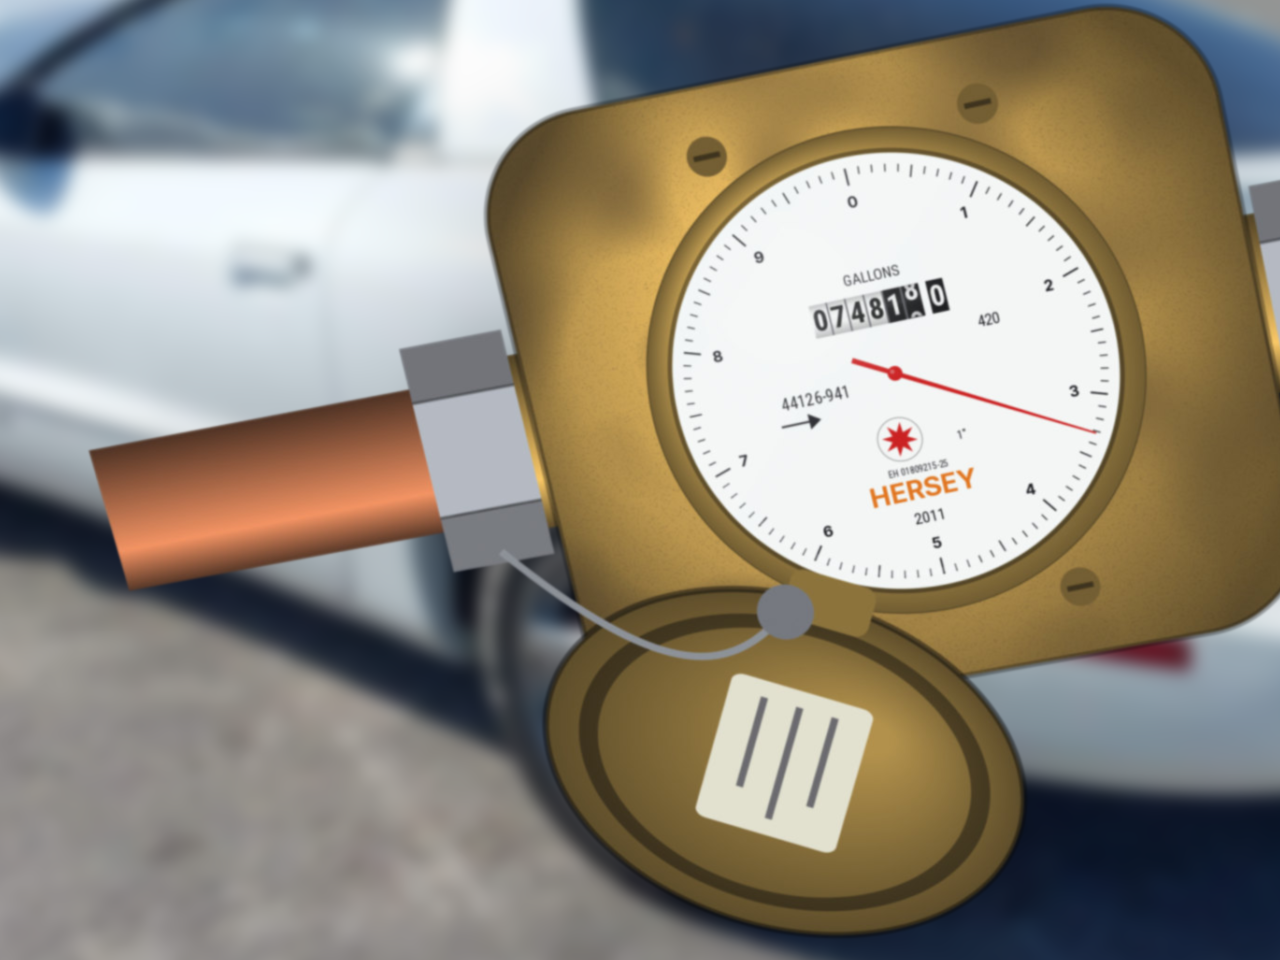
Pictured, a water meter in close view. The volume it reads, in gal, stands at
748183.3 gal
